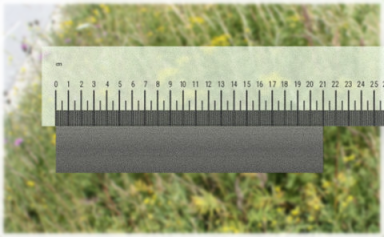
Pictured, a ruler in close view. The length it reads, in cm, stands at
21 cm
